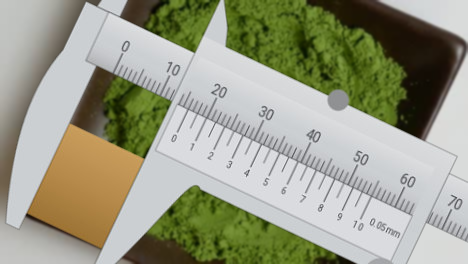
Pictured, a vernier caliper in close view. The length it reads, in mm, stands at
16.0 mm
